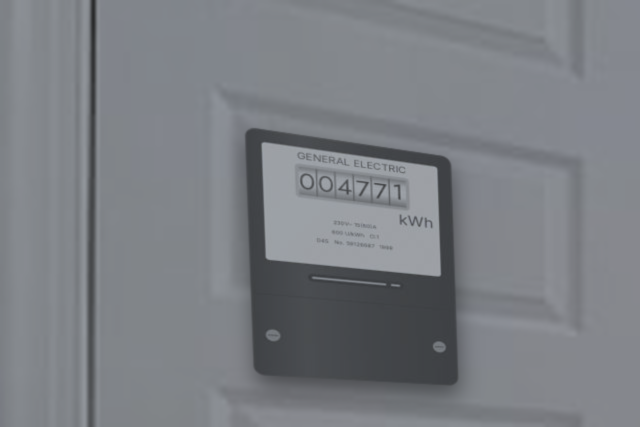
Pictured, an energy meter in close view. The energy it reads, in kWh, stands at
4771 kWh
